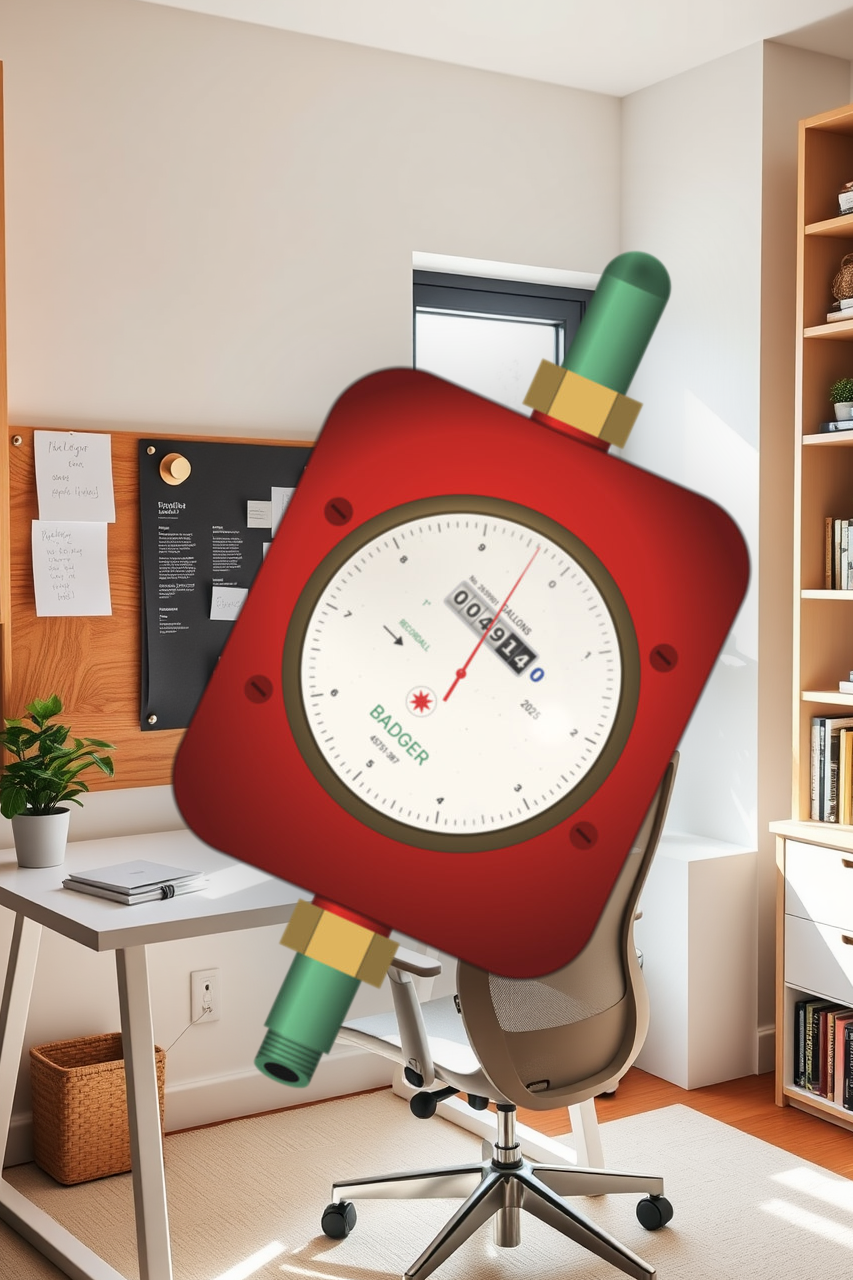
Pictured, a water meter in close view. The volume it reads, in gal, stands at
49139.6 gal
